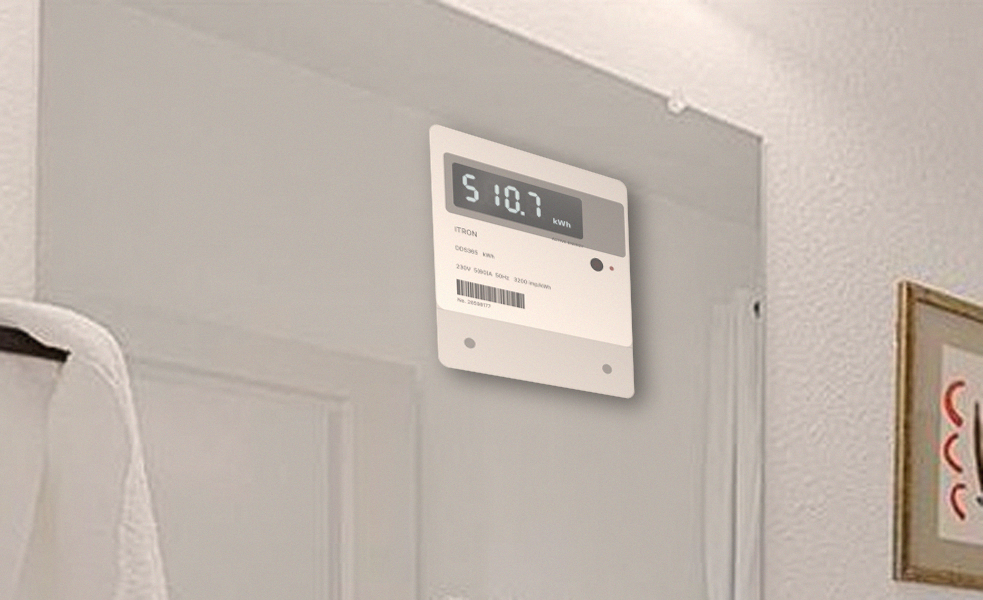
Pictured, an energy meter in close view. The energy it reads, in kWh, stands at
510.7 kWh
